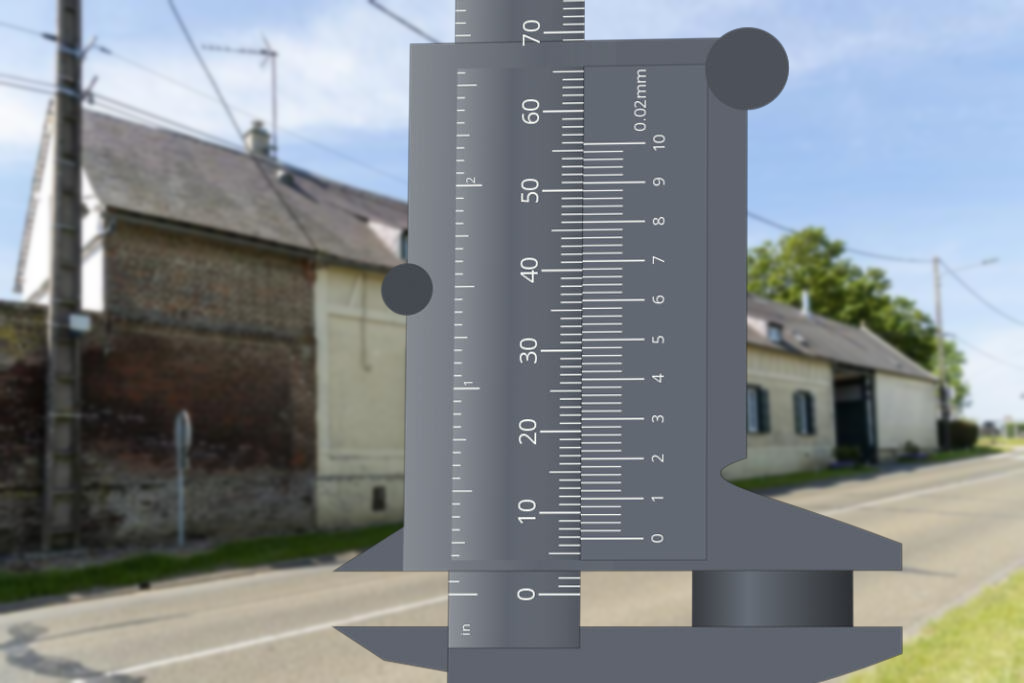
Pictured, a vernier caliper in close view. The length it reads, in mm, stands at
6.8 mm
